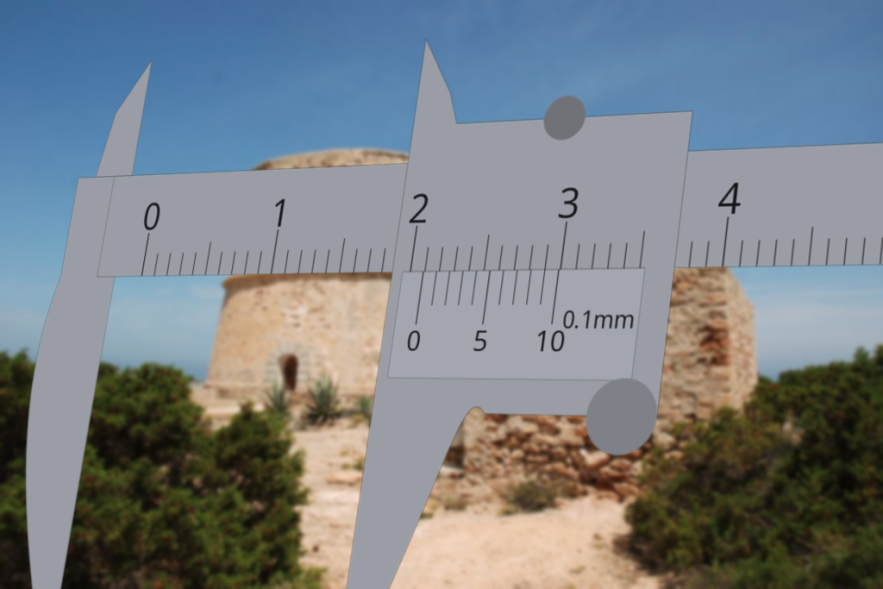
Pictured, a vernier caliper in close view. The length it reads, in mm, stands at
20.9 mm
